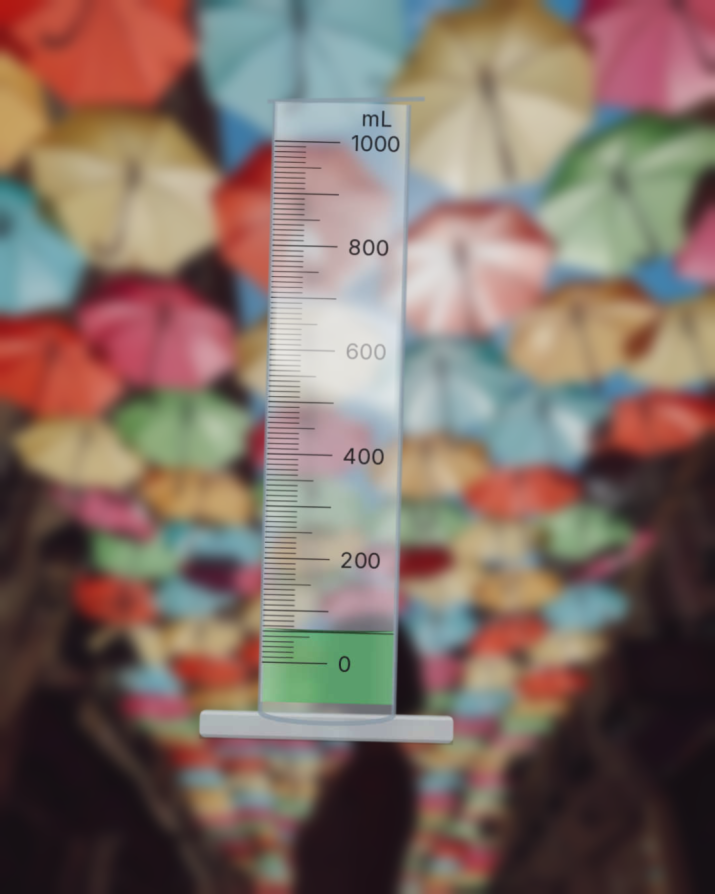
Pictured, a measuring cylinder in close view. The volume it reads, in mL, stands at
60 mL
